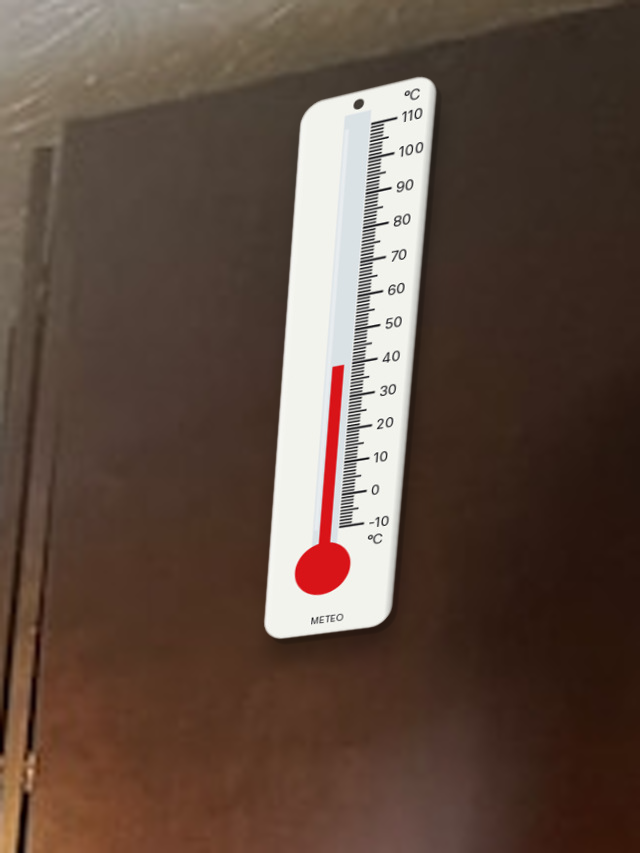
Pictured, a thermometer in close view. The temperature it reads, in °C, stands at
40 °C
